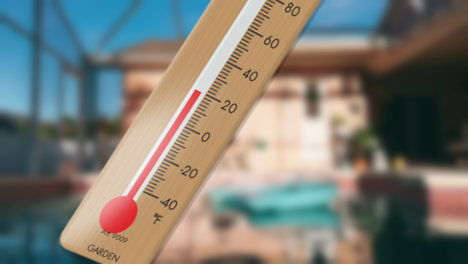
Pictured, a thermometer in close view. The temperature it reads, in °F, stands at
20 °F
